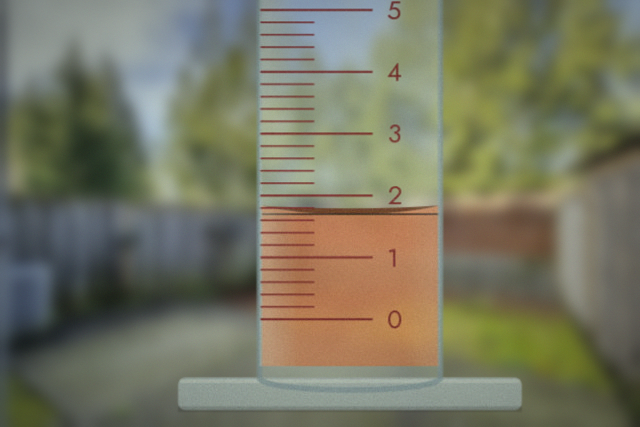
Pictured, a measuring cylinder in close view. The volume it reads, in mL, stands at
1.7 mL
